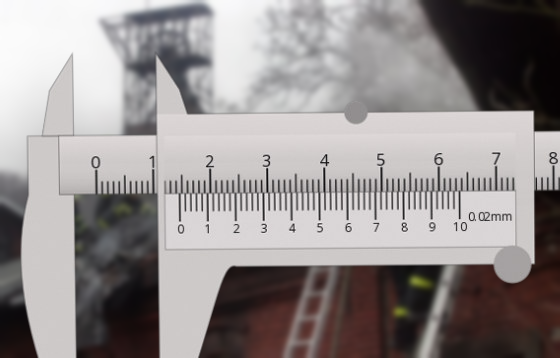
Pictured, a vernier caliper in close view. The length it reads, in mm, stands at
14.6 mm
